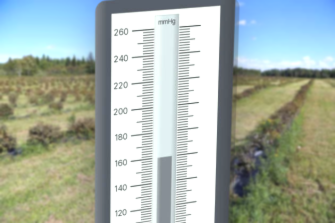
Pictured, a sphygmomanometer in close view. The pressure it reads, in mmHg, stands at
160 mmHg
